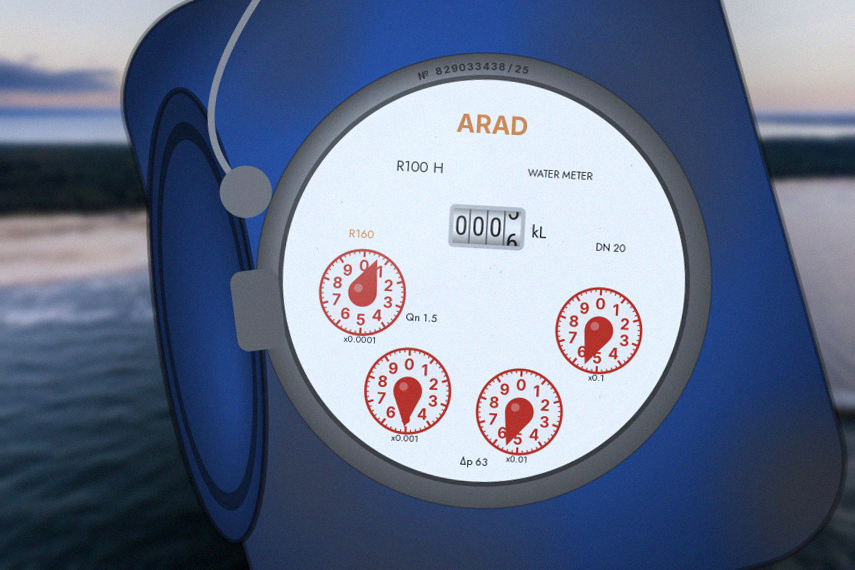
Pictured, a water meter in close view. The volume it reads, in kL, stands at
5.5550 kL
